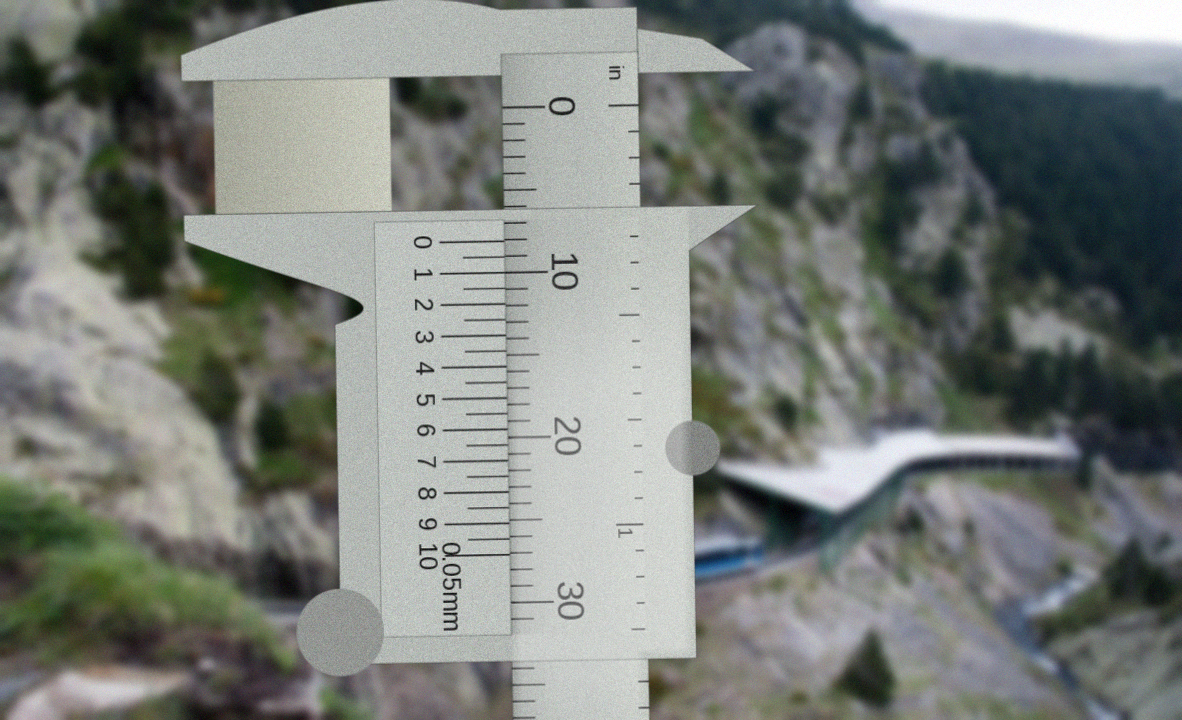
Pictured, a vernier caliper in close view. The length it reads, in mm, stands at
8.1 mm
